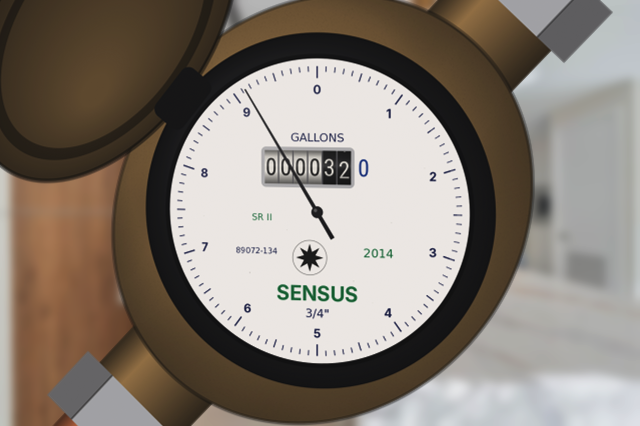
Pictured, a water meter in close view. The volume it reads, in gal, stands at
319.1 gal
